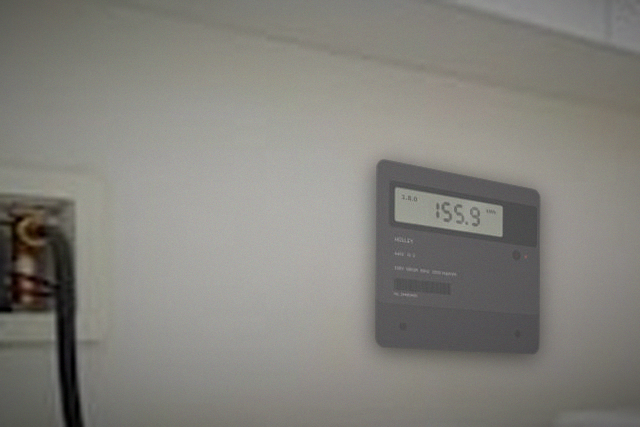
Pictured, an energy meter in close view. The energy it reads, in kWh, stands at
155.9 kWh
